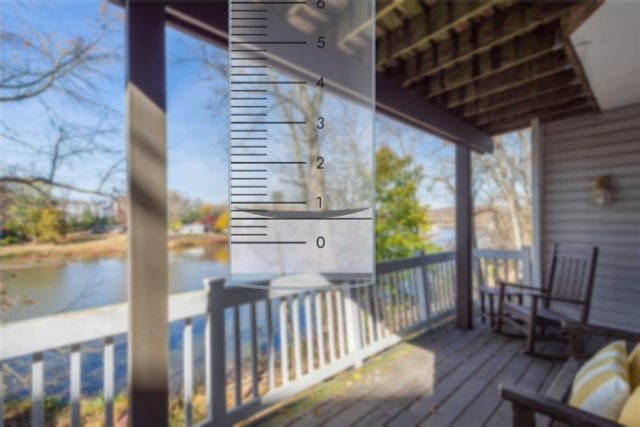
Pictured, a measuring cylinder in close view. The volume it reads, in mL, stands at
0.6 mL
